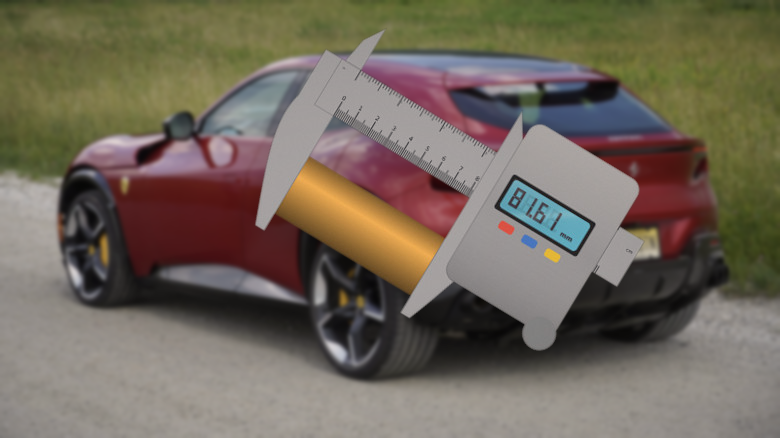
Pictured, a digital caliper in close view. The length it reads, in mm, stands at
81.61 mm
